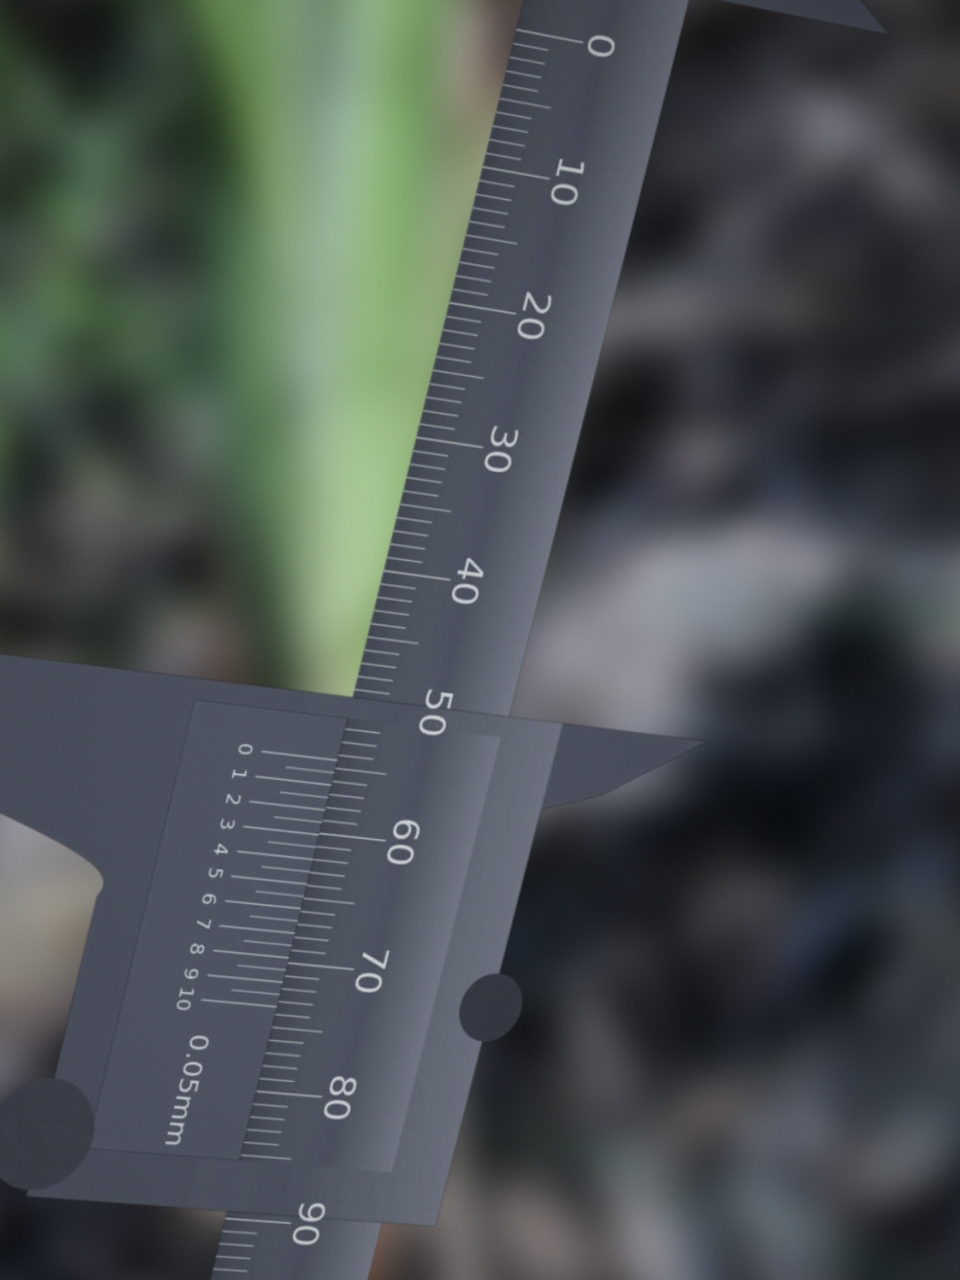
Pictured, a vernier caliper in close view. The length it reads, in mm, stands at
54.4 mm
